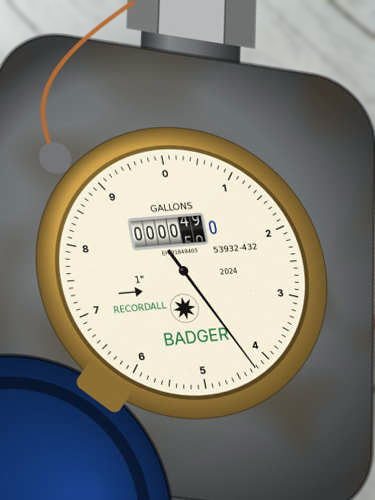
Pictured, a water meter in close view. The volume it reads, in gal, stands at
494.2 gal
